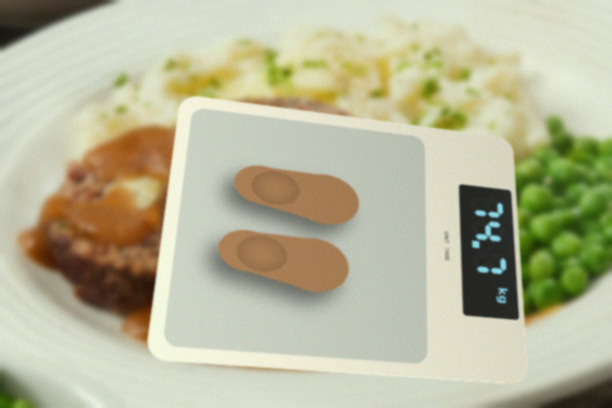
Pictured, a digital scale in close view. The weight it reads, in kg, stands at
74.7 kg
